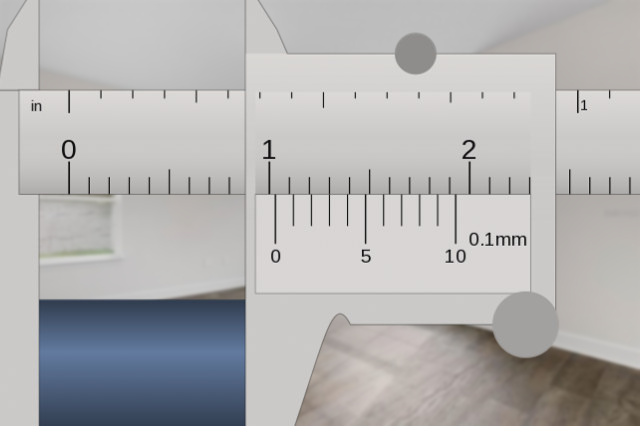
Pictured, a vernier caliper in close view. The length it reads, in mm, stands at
10.3 mm
